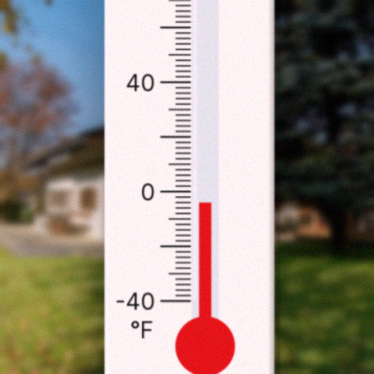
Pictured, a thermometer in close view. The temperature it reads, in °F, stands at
-4 °F
